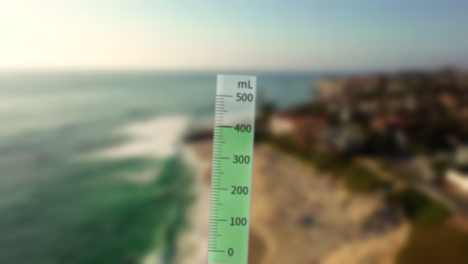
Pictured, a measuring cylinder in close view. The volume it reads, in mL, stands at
400 mL
